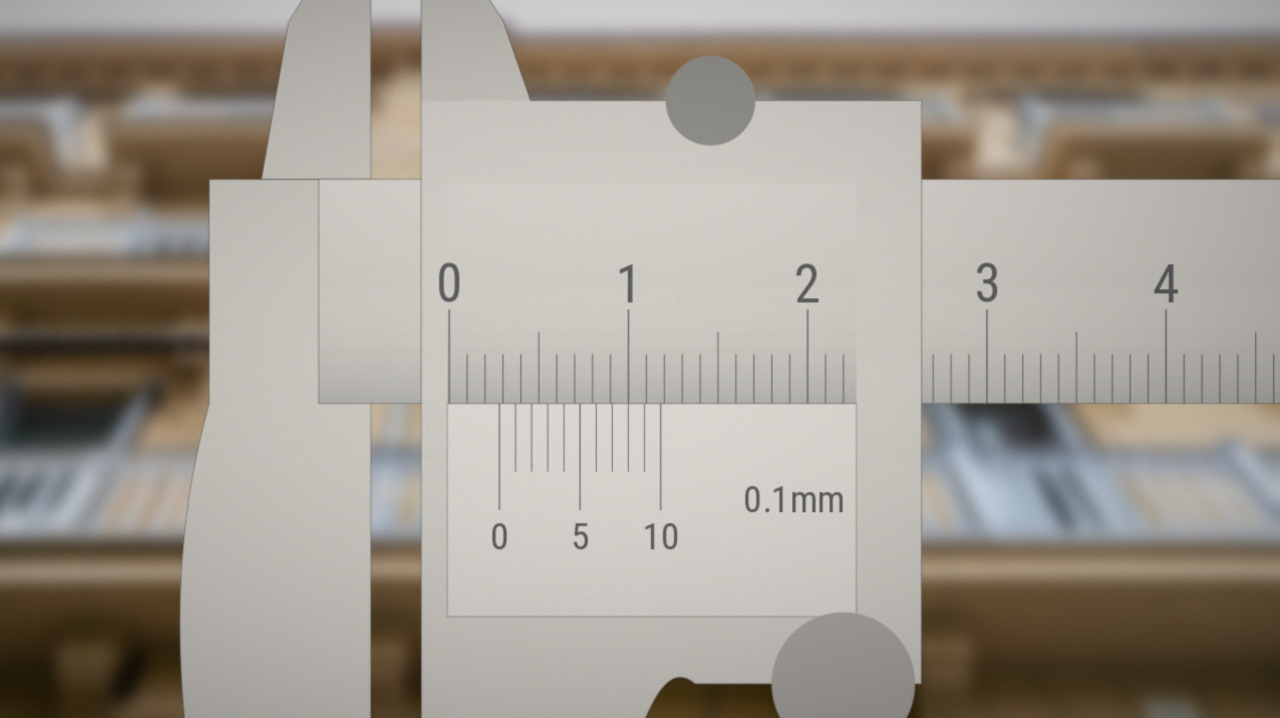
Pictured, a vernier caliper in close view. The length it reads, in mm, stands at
2.8 mm
